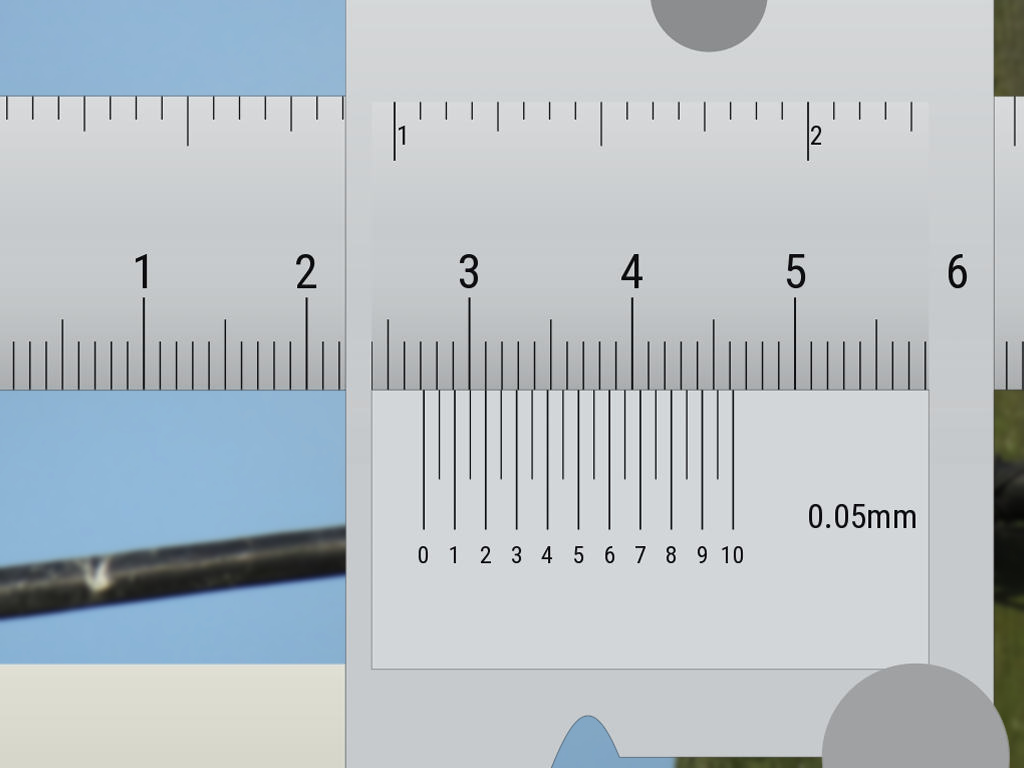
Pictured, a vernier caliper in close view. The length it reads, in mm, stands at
27.2 mm
